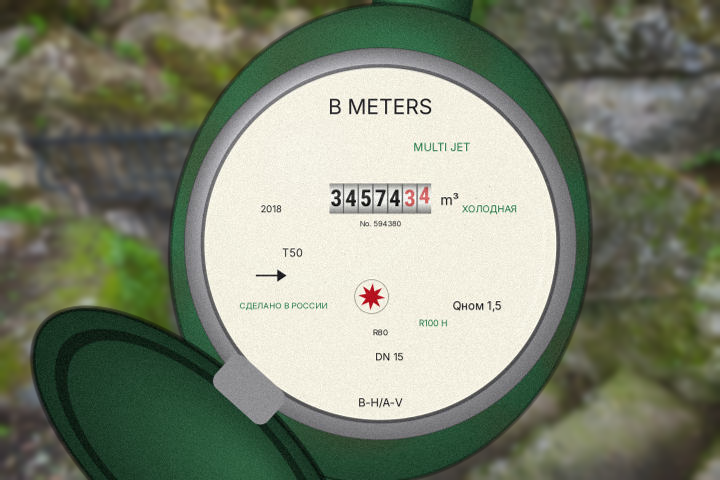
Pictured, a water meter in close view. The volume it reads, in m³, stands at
34574.34 m³
